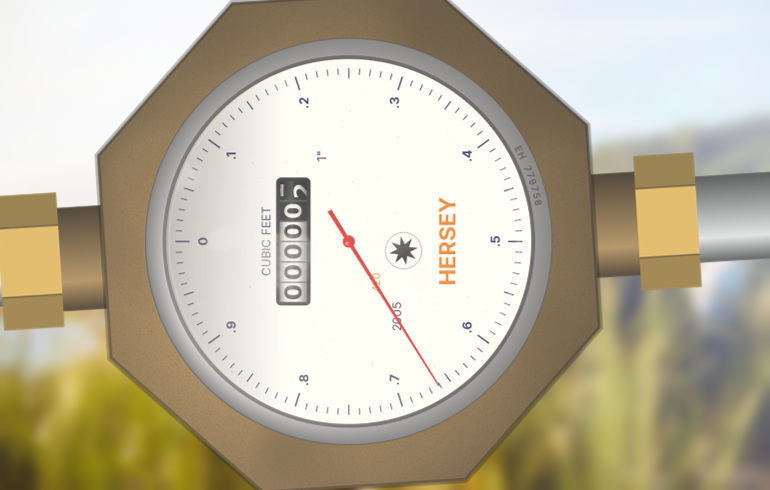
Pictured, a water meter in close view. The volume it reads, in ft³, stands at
1.66 ft³
